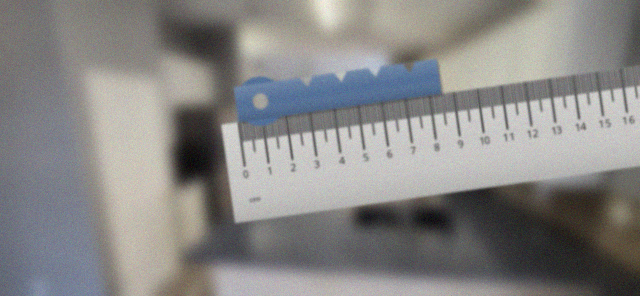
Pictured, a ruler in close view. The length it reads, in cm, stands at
8.5 cm
